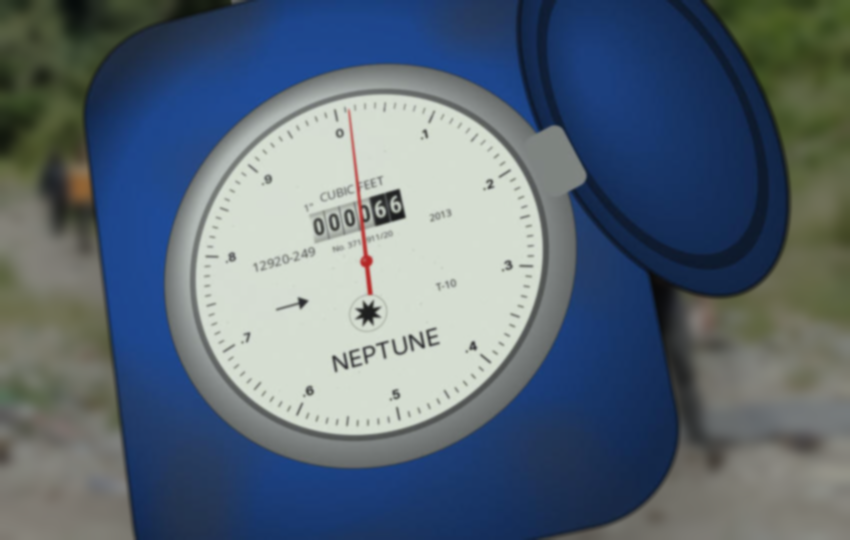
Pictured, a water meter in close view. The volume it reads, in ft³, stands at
66.01 ft³
